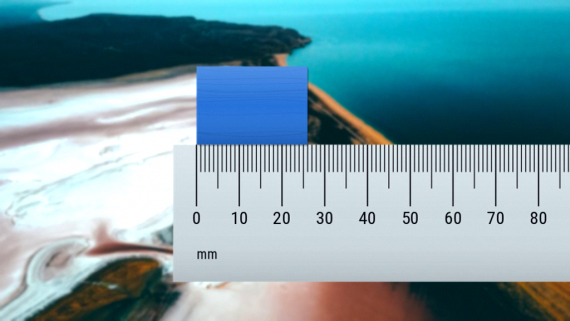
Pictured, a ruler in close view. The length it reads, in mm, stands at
26 mm
